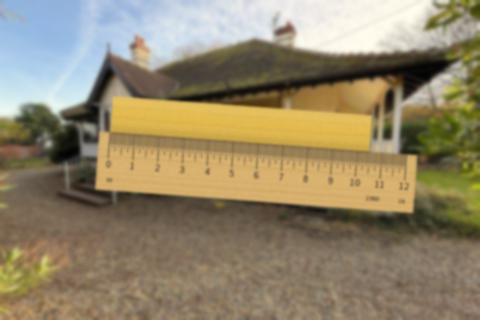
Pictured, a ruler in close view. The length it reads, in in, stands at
10.5 in
